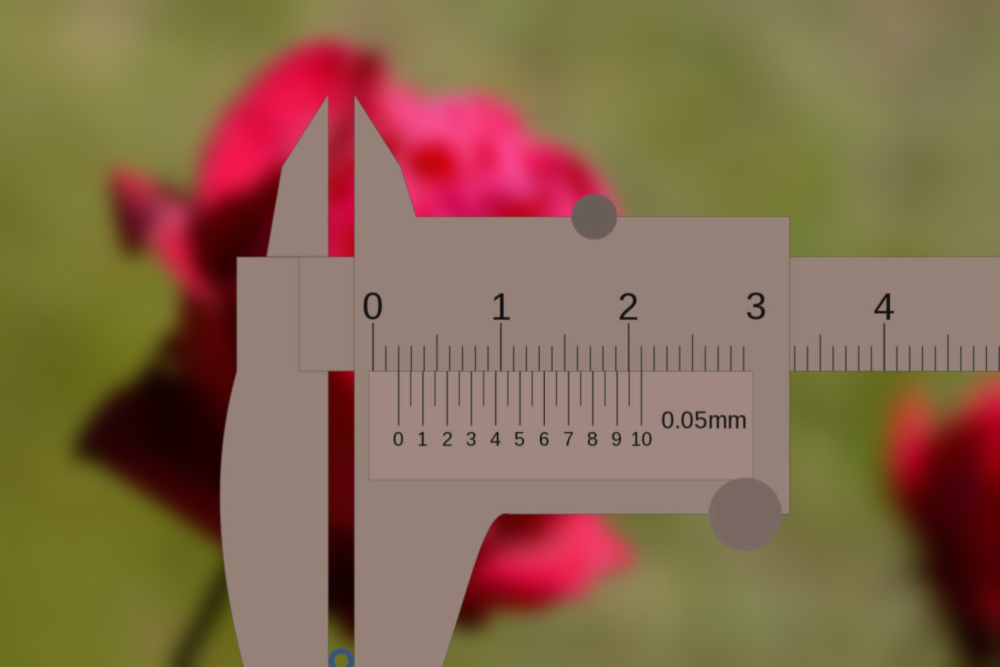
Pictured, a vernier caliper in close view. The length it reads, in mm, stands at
2.0 mm
